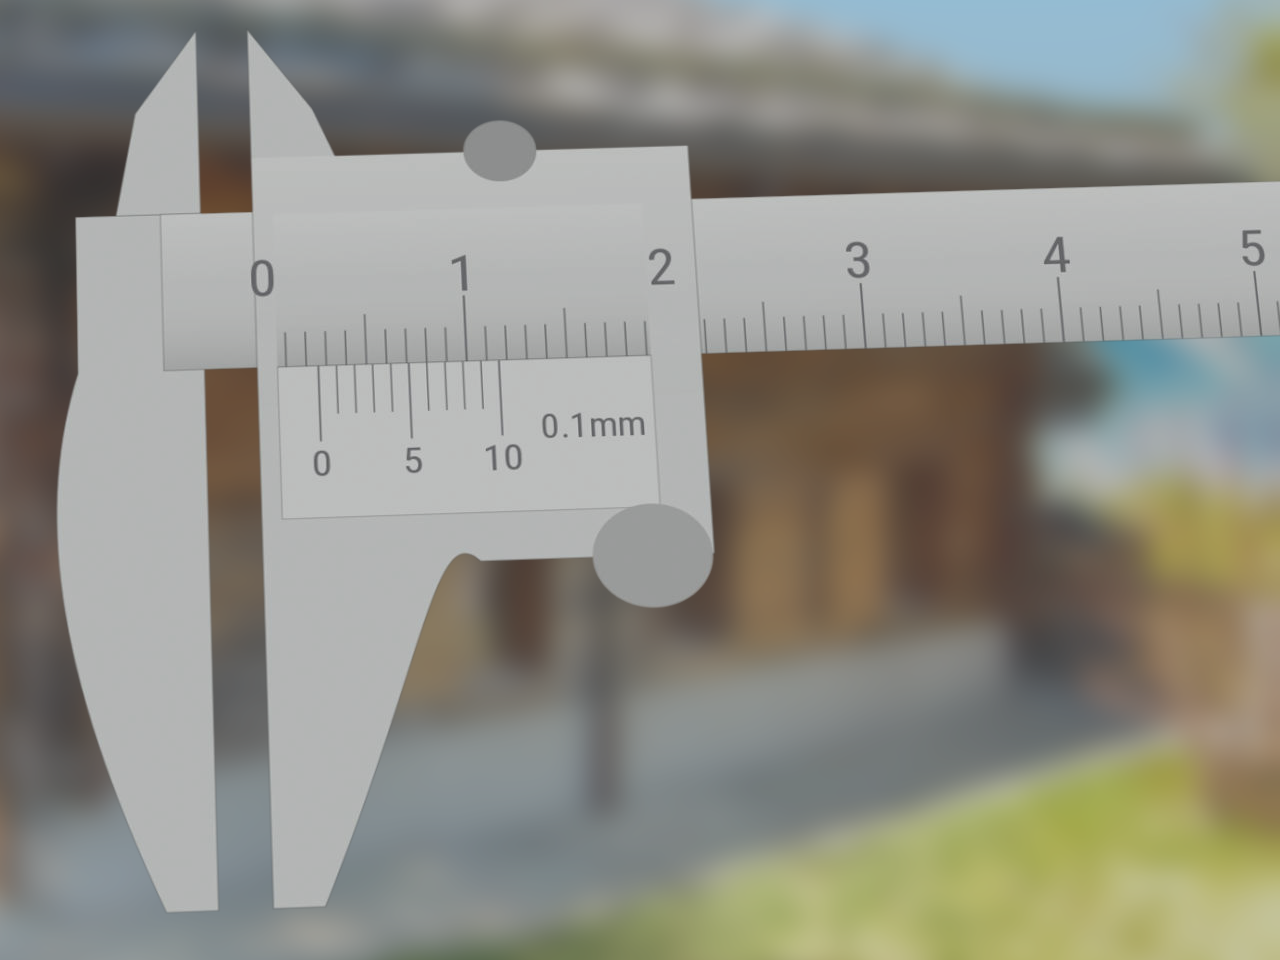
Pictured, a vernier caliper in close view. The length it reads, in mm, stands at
2.6 mm
